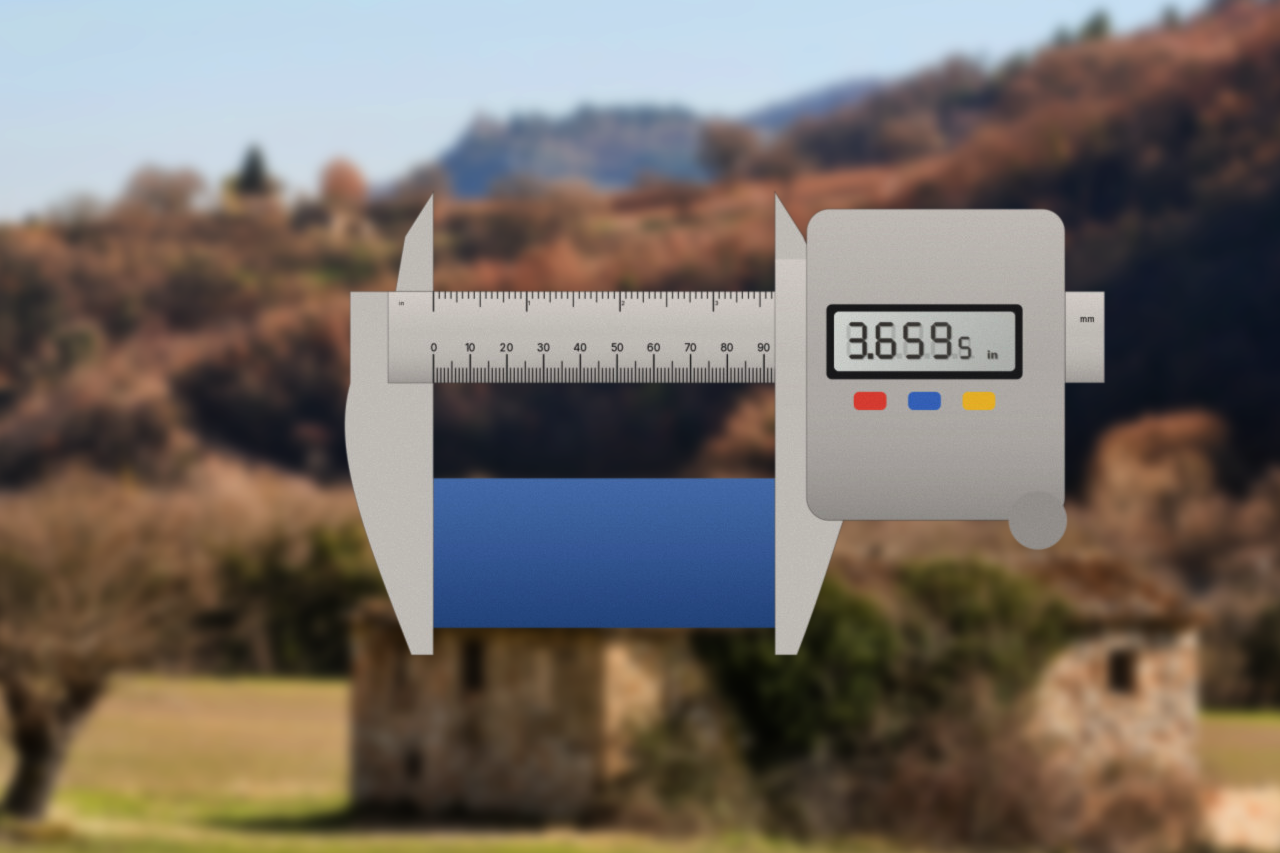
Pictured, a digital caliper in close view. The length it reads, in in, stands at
3.6595 in
